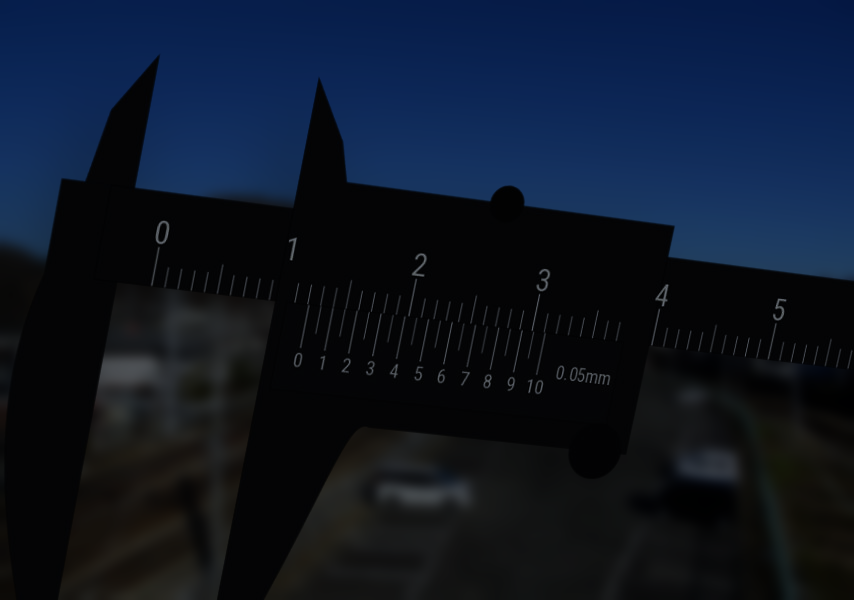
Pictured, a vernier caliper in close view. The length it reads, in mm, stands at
12.1 mm
